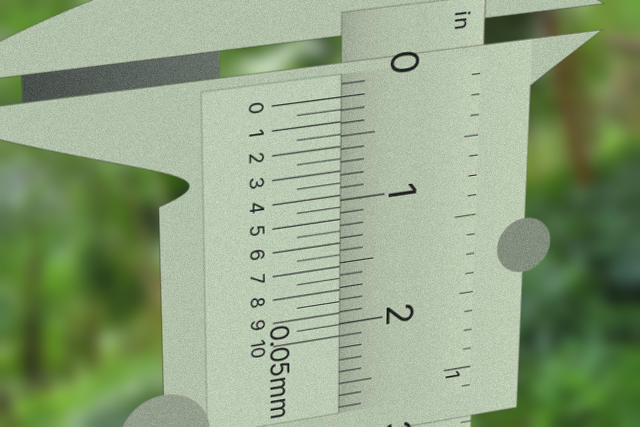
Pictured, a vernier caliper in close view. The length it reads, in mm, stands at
2.0 mm
